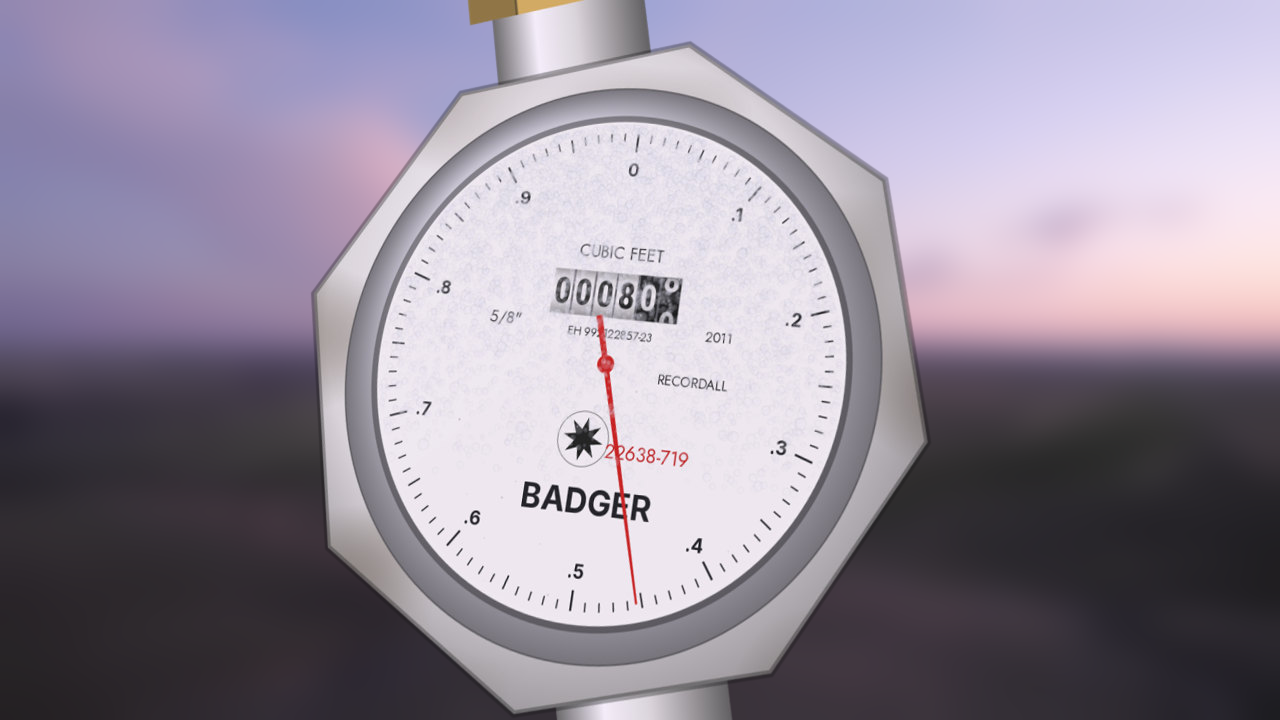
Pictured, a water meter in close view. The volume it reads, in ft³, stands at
808.45 ft³
